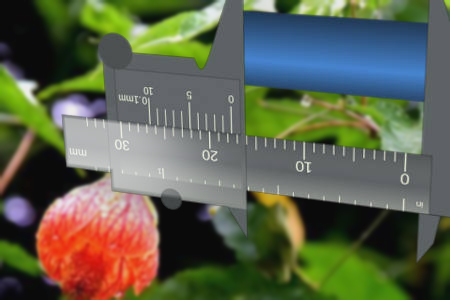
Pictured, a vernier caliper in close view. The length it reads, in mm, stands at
17.6 mm
